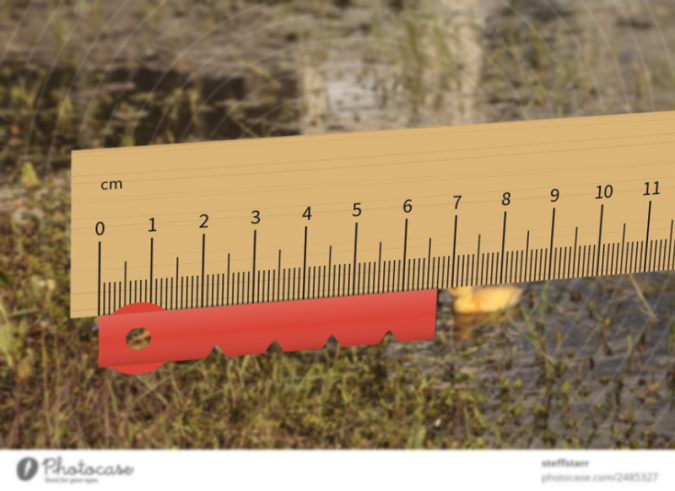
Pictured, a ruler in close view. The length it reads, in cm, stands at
6.7 cm
